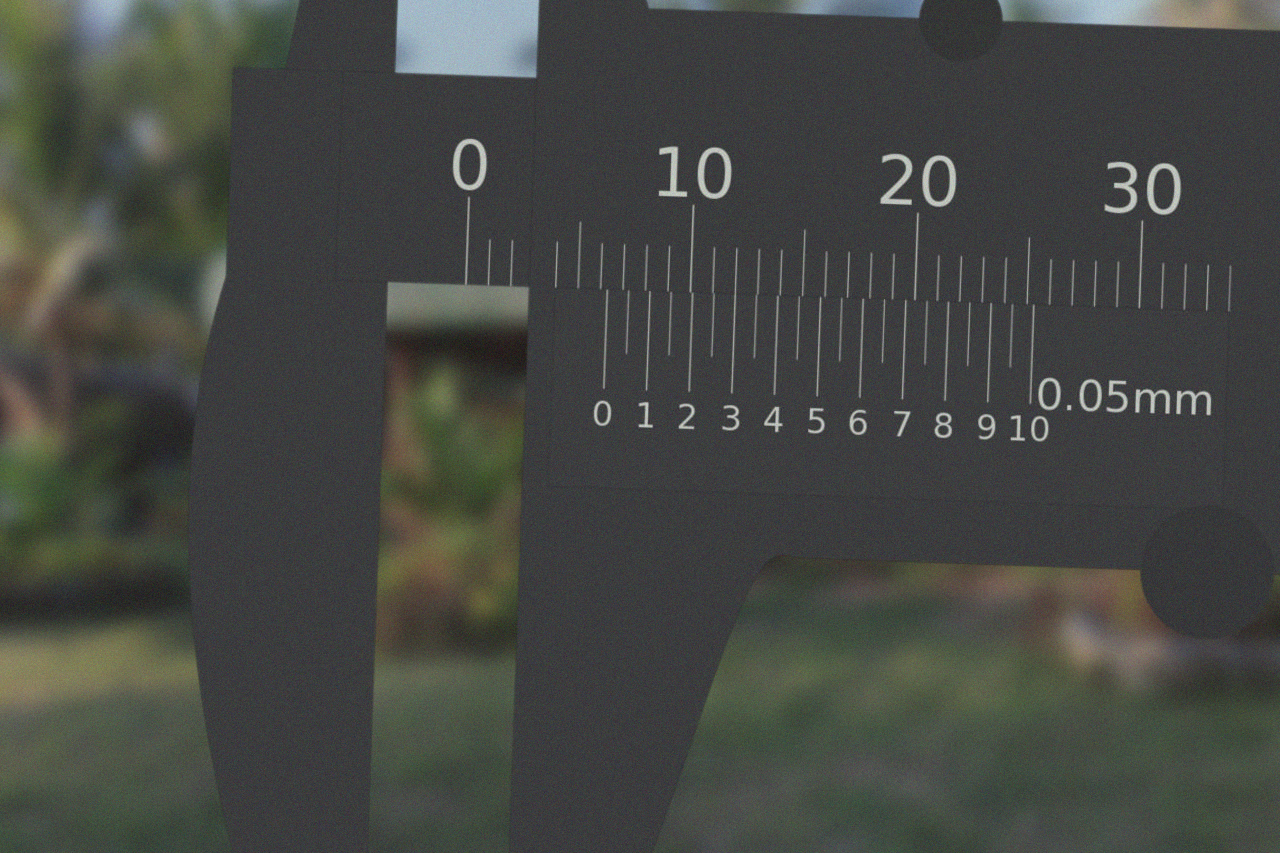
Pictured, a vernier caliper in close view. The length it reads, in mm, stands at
6.3 mm
